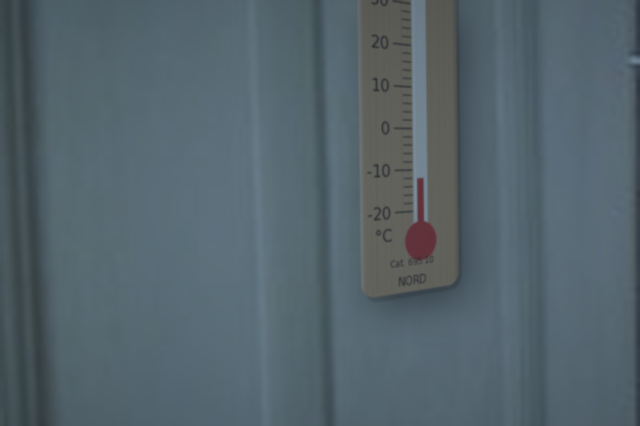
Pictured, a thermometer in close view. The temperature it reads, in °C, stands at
-12 °C
